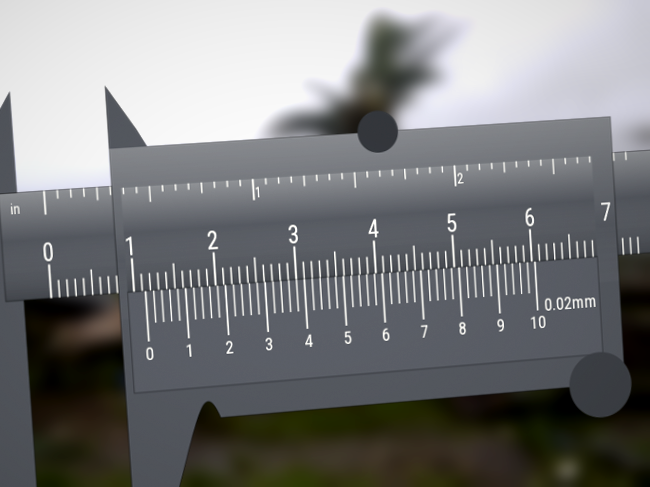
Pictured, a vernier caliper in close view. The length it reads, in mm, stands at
11.4 mm
